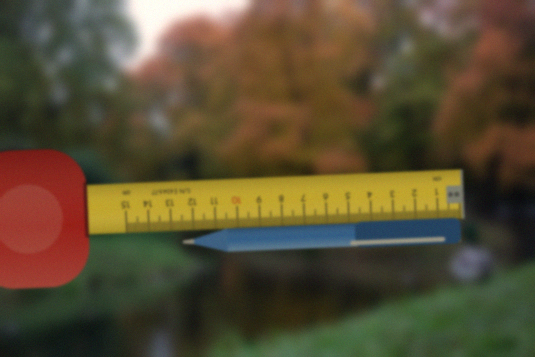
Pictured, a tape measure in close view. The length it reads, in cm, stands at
12.5 cm
